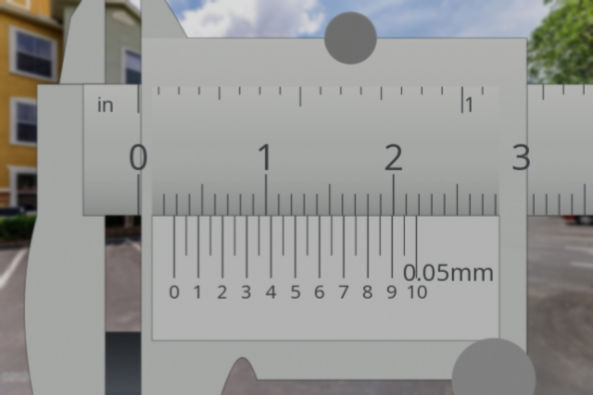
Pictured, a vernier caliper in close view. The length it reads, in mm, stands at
2.8 mm
